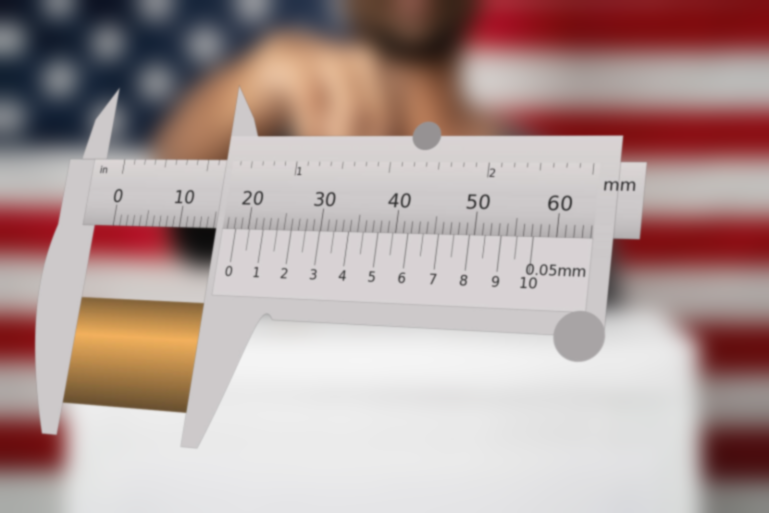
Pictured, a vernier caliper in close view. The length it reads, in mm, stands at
18.2 mm
